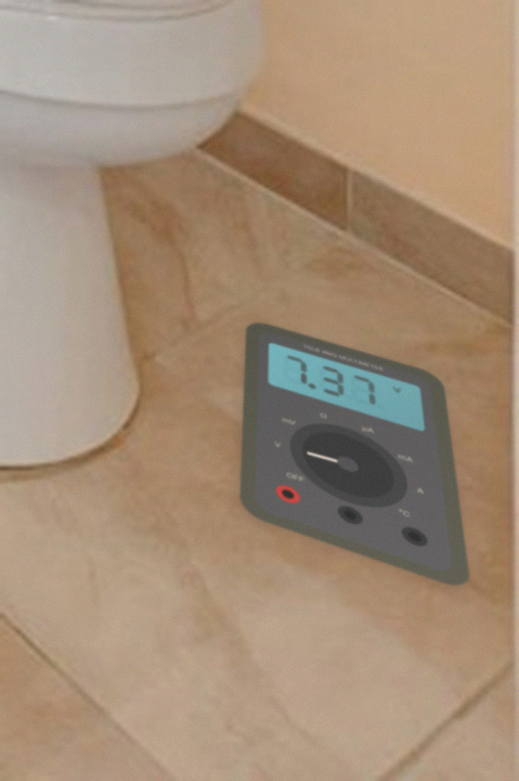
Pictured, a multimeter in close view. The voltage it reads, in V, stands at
7.37 V
